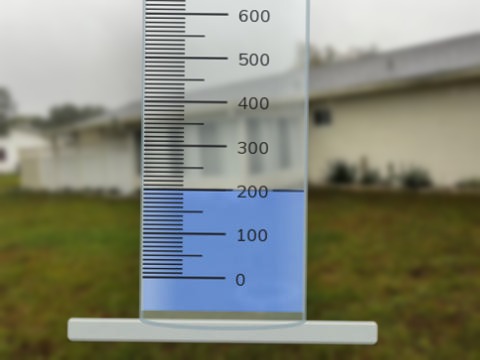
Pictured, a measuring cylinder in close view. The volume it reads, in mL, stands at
200 mL
